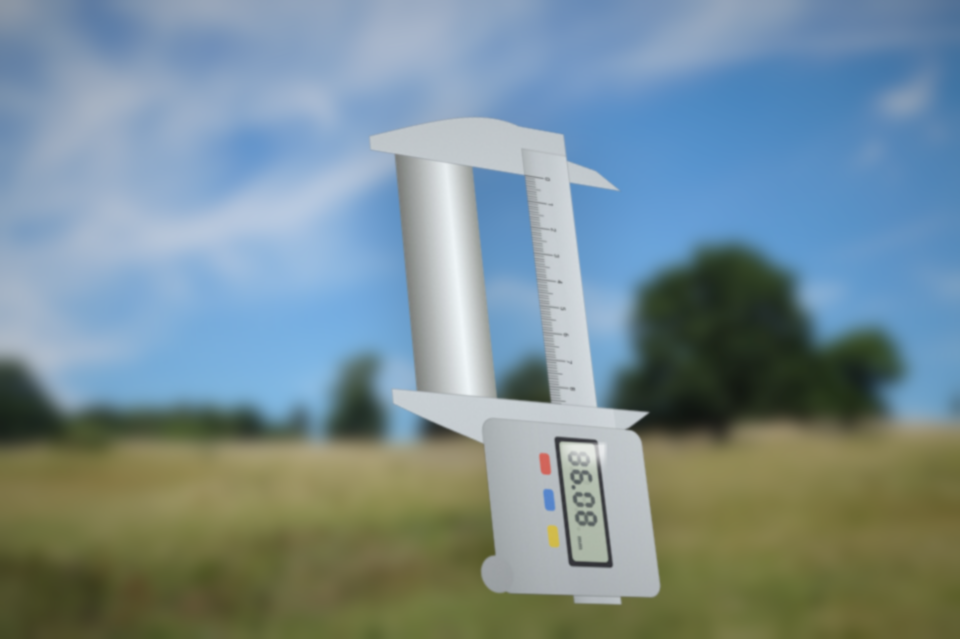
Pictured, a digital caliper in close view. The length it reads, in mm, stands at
86.08 mm
